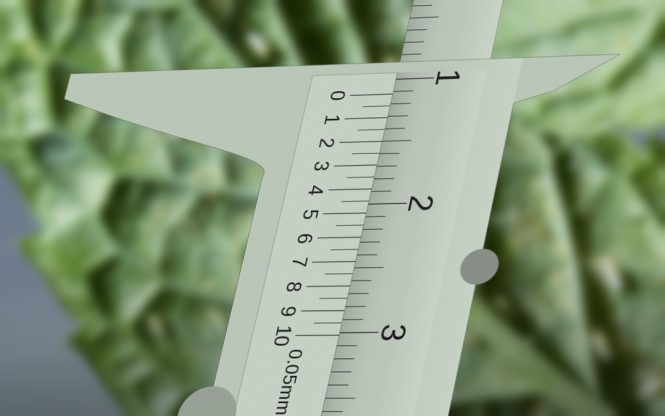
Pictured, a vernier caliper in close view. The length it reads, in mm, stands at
11.2 mm
